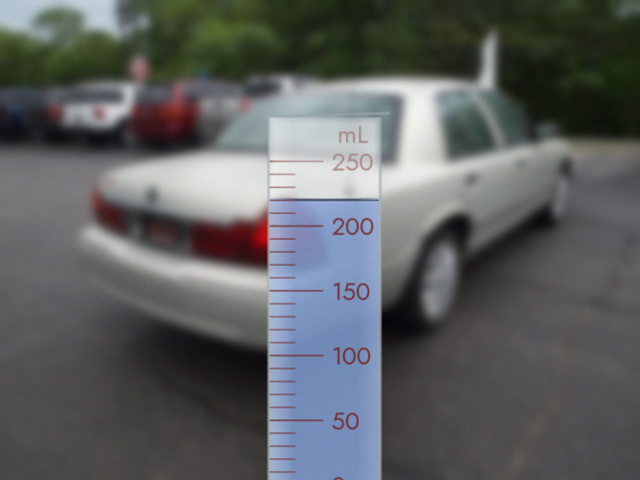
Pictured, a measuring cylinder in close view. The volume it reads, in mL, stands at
220 mL
